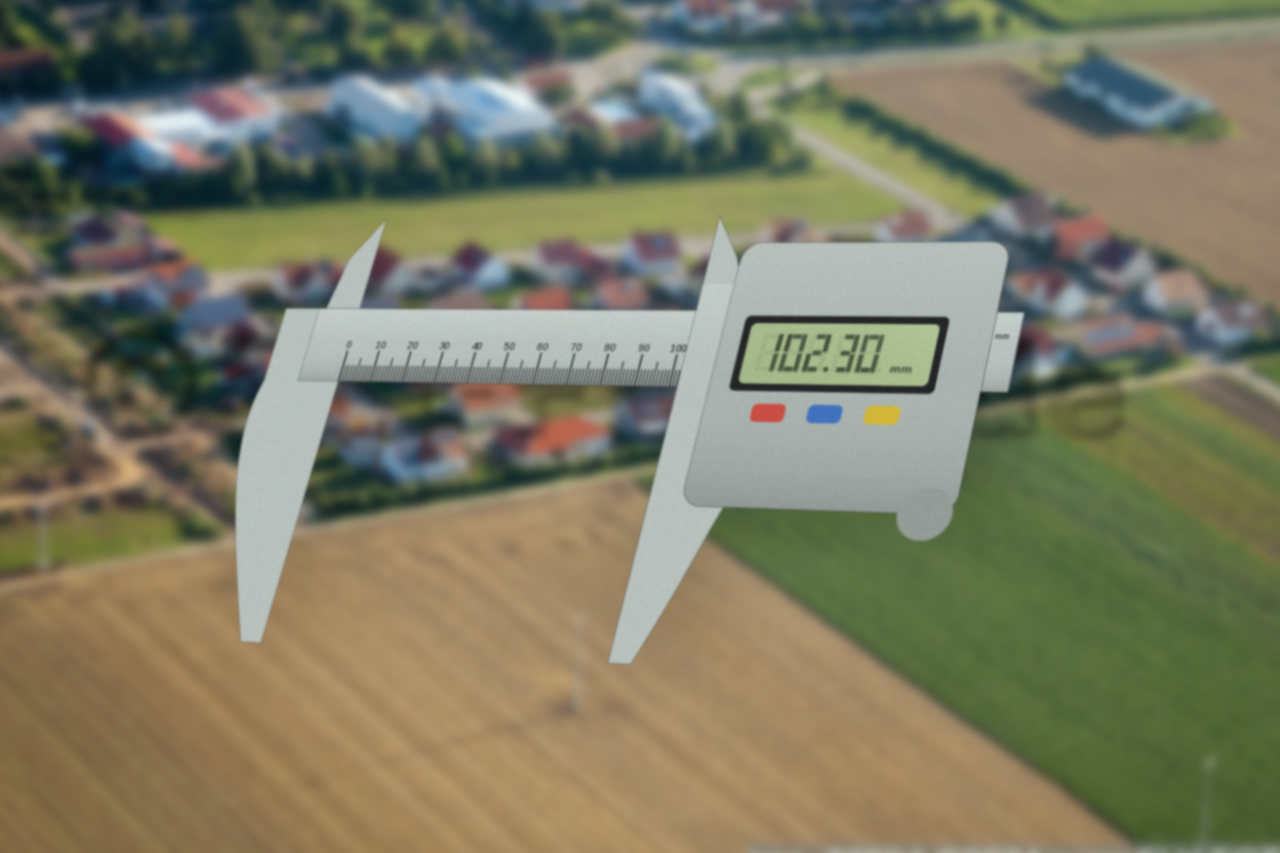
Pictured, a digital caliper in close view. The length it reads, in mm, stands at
102.30 mm
